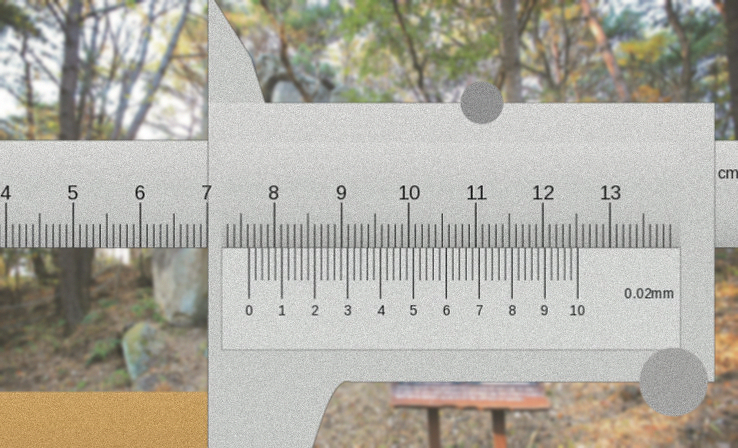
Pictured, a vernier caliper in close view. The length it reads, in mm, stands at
76.2 mm
